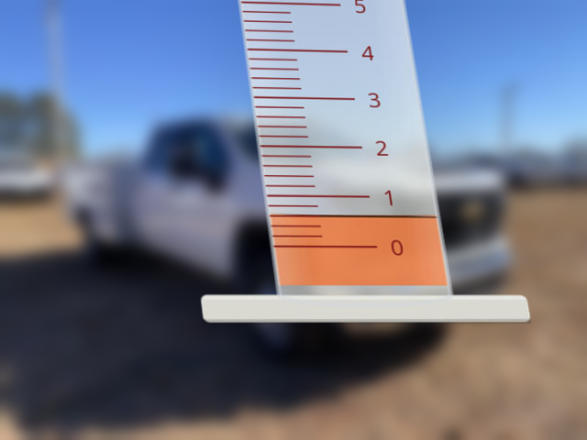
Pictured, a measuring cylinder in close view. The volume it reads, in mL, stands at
0.6 mL
